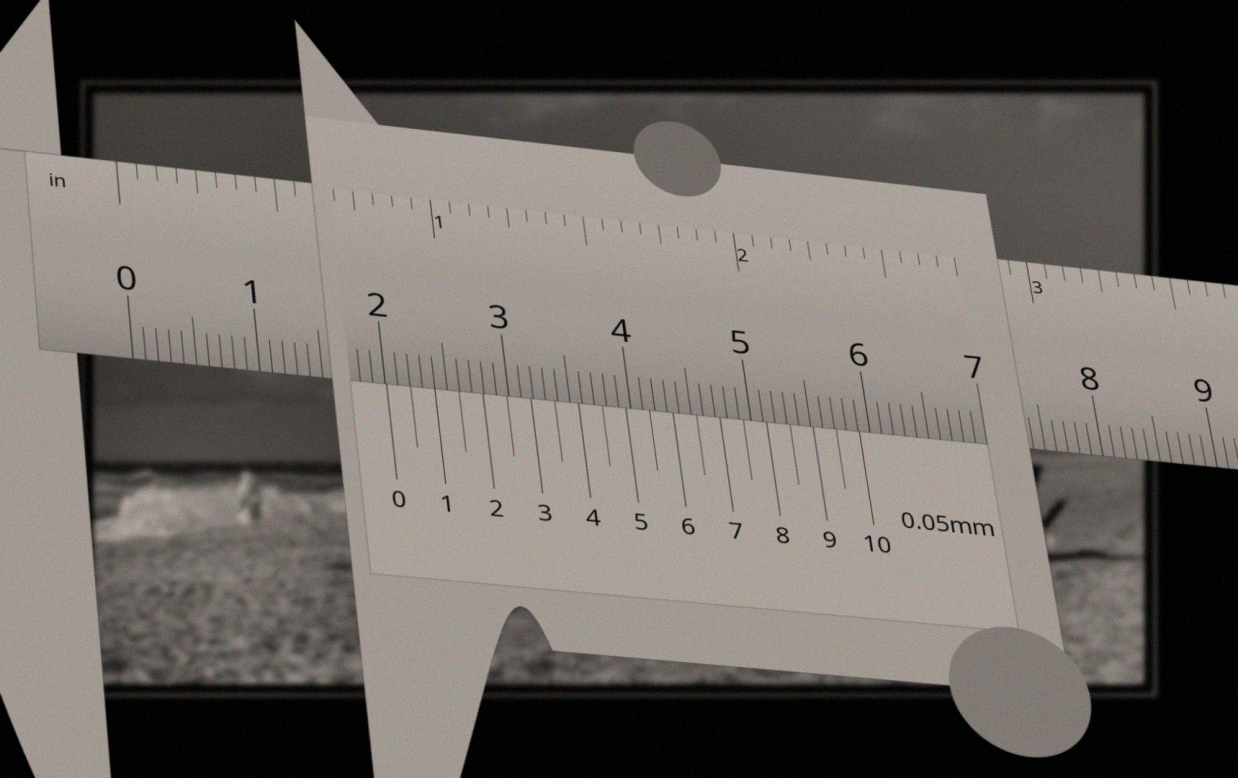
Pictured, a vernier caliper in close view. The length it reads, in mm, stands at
20.1 mm
